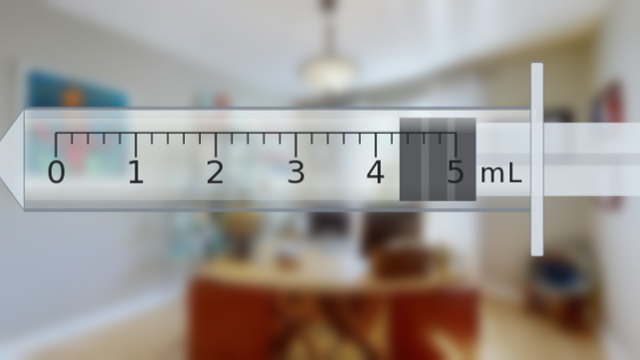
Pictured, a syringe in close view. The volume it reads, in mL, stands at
4.3 mL
